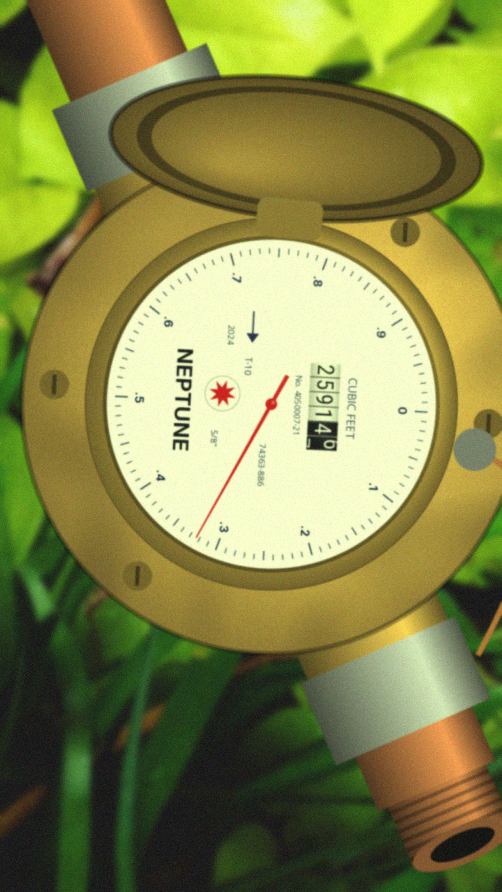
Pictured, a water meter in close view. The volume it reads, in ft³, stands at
259146.32 ft³
